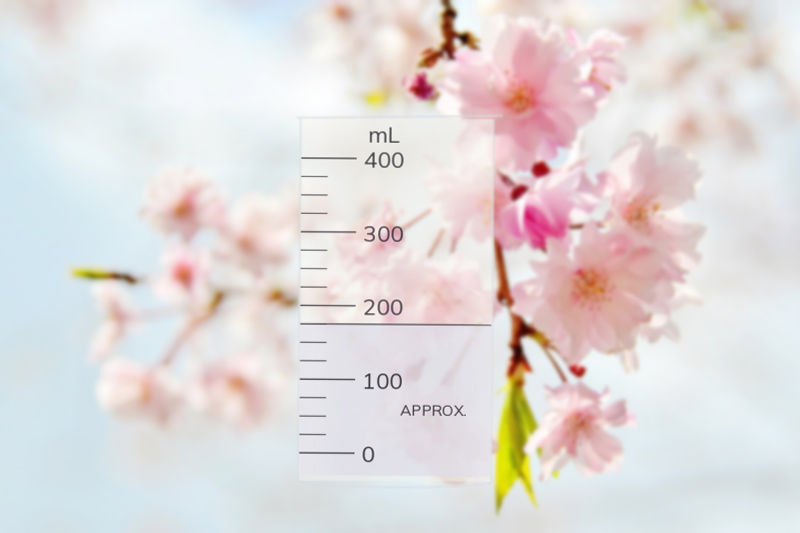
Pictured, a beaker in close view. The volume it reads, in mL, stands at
175 mL
